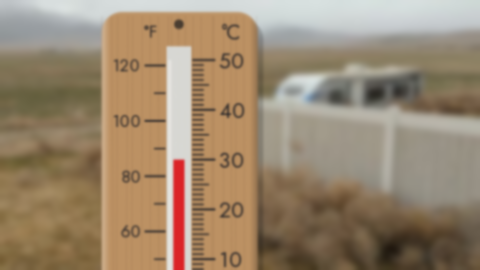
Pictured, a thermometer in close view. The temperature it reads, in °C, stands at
30 °C
